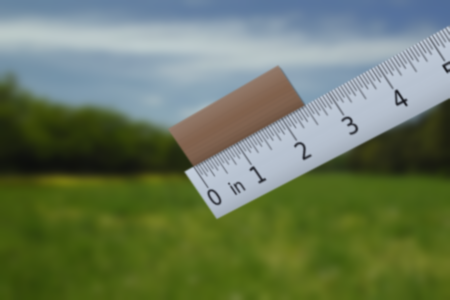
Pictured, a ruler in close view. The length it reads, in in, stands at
2.5 in
